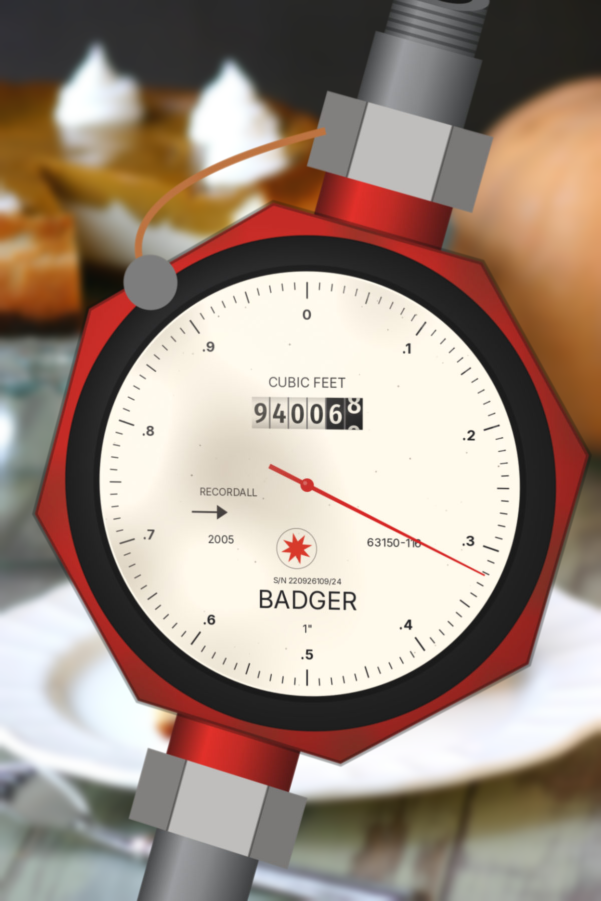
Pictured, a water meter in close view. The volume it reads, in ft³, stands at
940068.32 ft³
